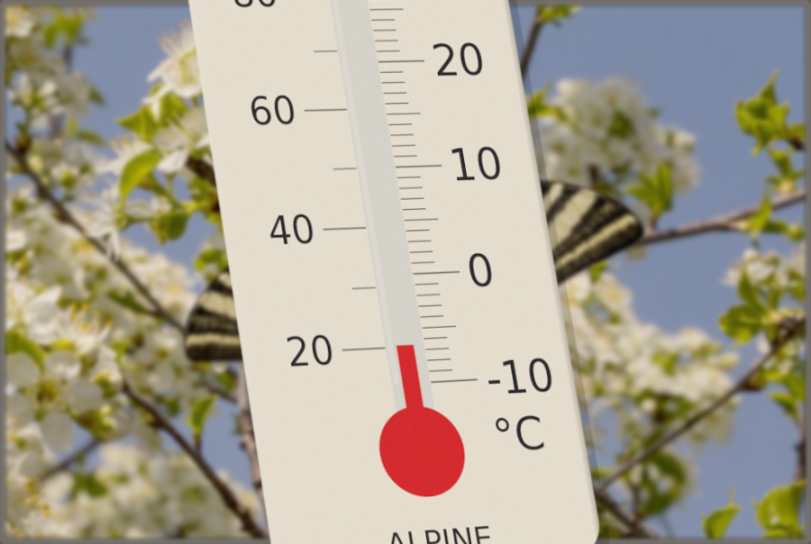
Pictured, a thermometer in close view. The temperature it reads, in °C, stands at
-6.5 °C
